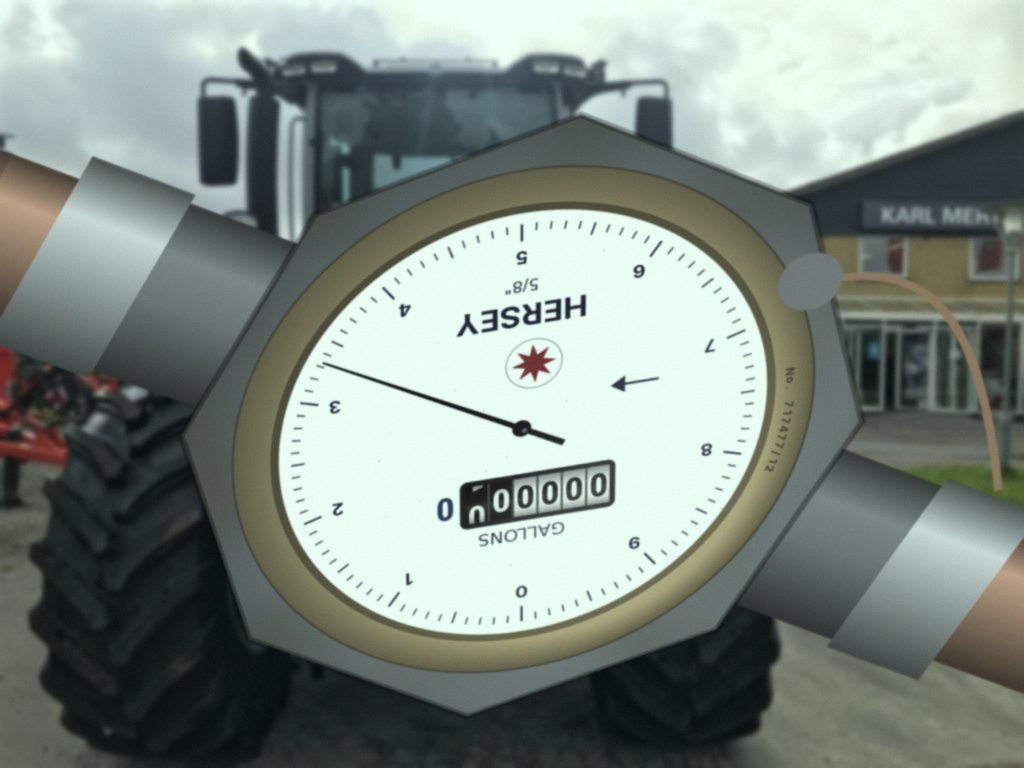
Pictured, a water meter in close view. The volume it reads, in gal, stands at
3.3 gal
